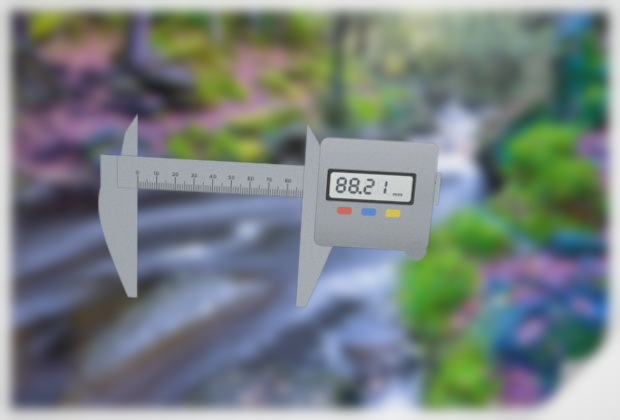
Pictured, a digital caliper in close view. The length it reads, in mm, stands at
88.21 mm
